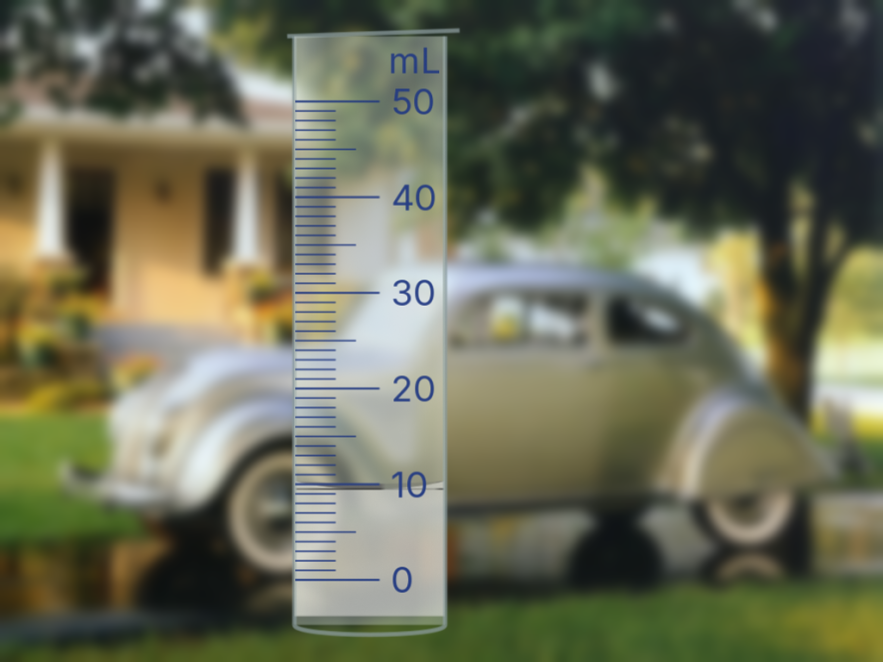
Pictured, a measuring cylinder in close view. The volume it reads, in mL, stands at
9.5 mL
